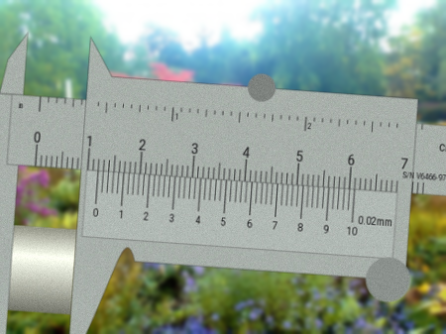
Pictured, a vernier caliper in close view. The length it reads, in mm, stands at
12.0 mm
